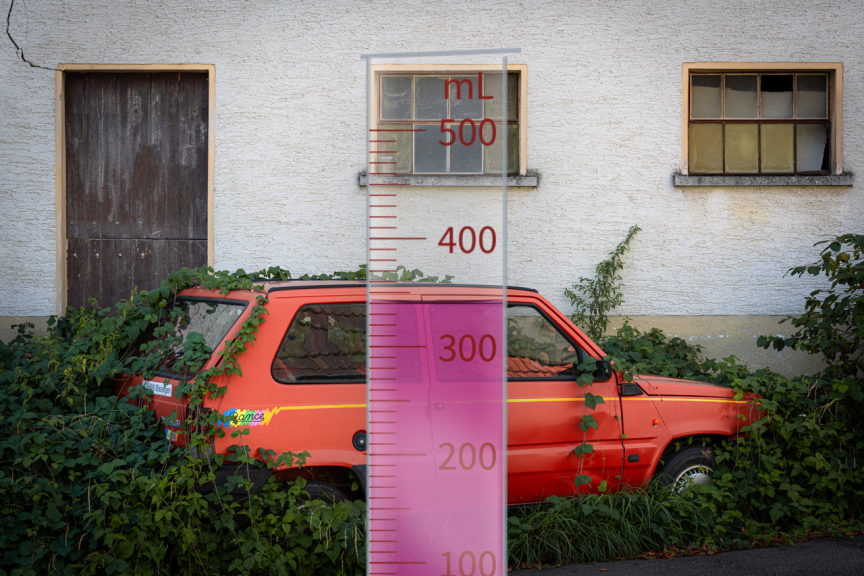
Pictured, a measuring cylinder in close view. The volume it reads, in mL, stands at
340 mL
